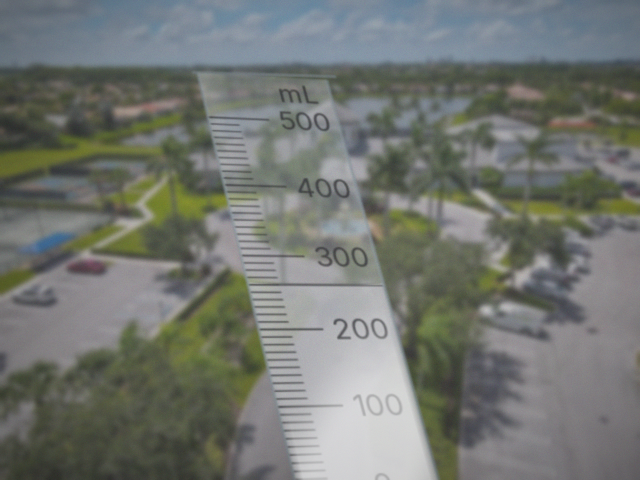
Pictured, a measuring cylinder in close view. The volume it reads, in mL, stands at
260 mL
